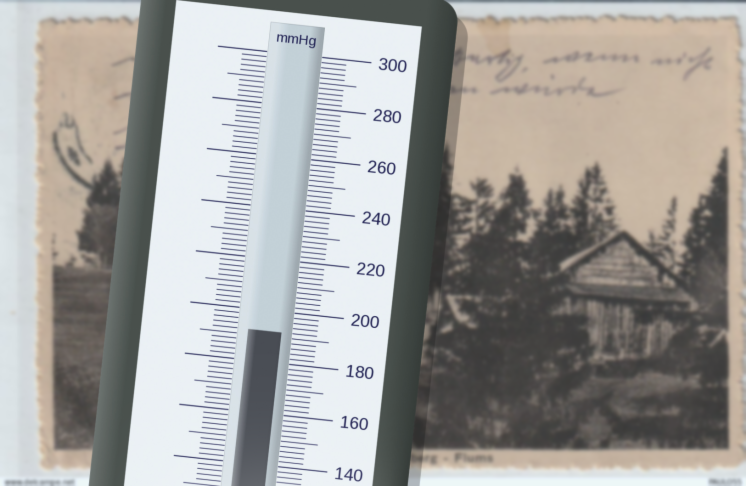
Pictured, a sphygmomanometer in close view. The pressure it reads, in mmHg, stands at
192 mmHg
